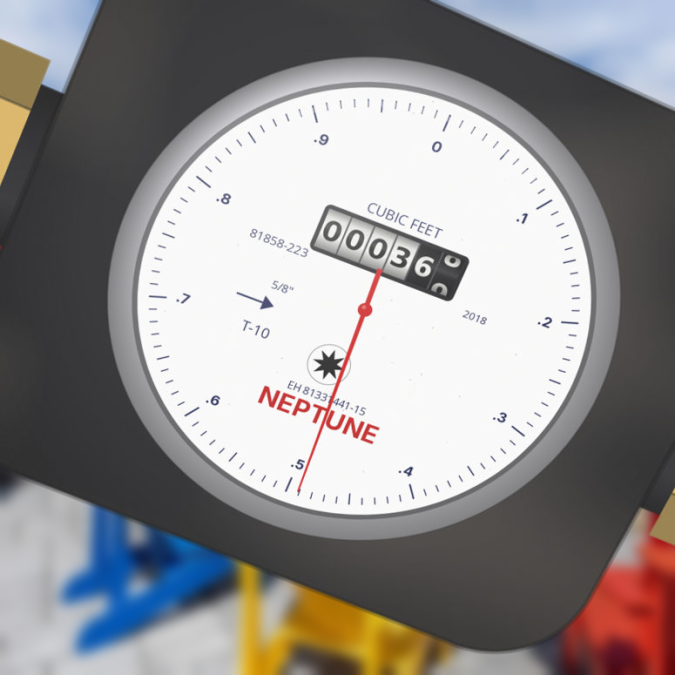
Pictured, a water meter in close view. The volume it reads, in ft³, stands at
368.49 ft³
